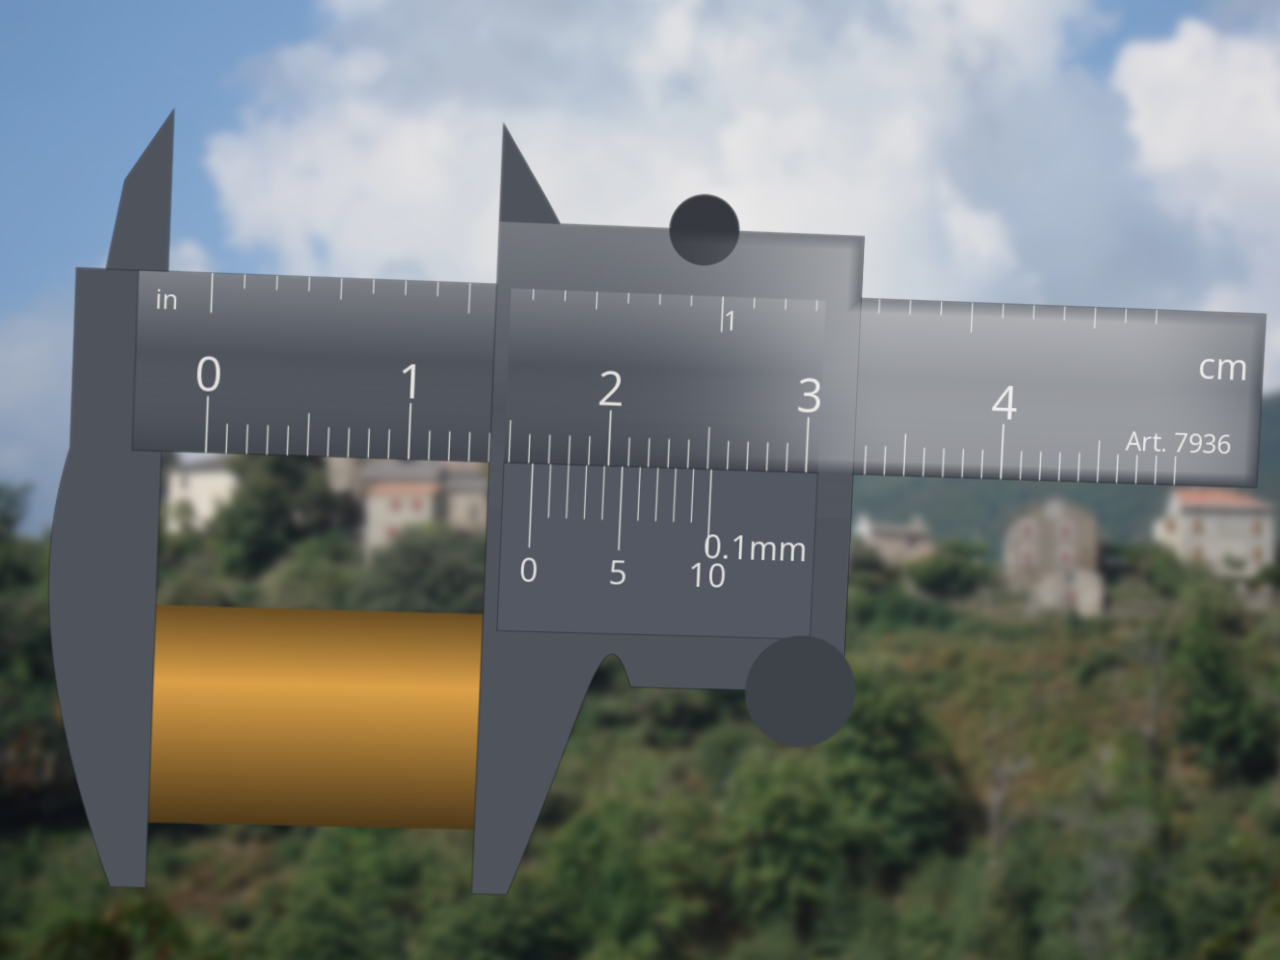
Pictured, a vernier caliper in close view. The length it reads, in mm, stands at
16.2 mm
